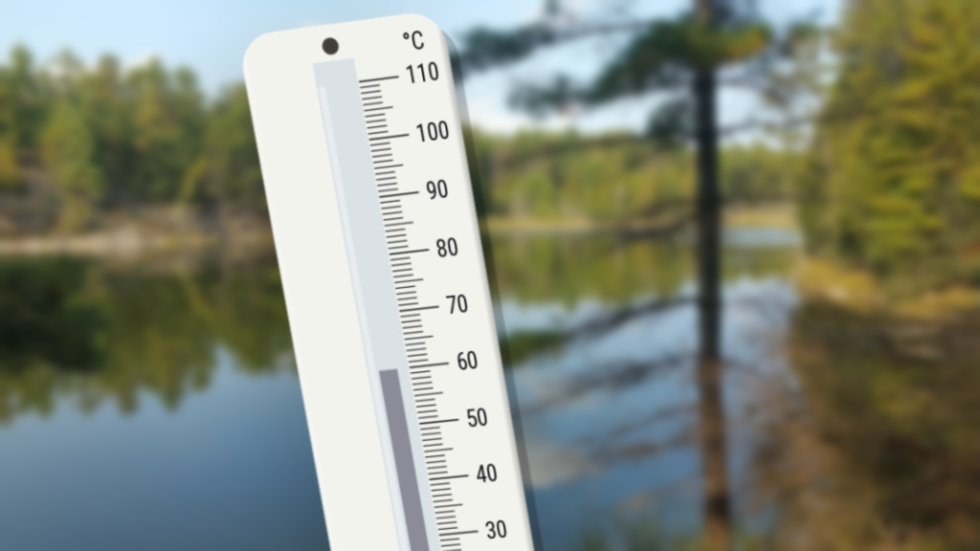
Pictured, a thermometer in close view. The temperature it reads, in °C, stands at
60 °C
